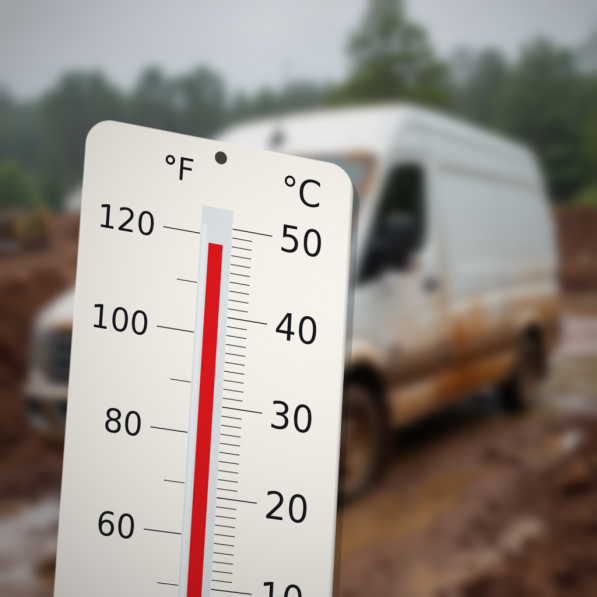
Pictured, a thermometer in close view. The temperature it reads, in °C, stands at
48 °C
